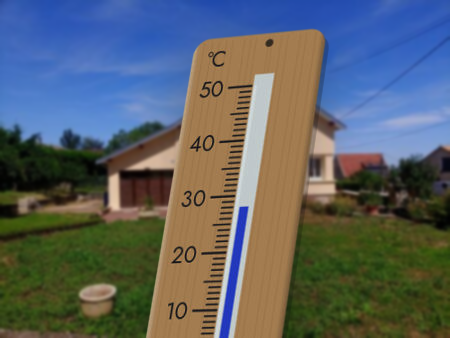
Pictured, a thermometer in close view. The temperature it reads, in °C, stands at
28 °C
